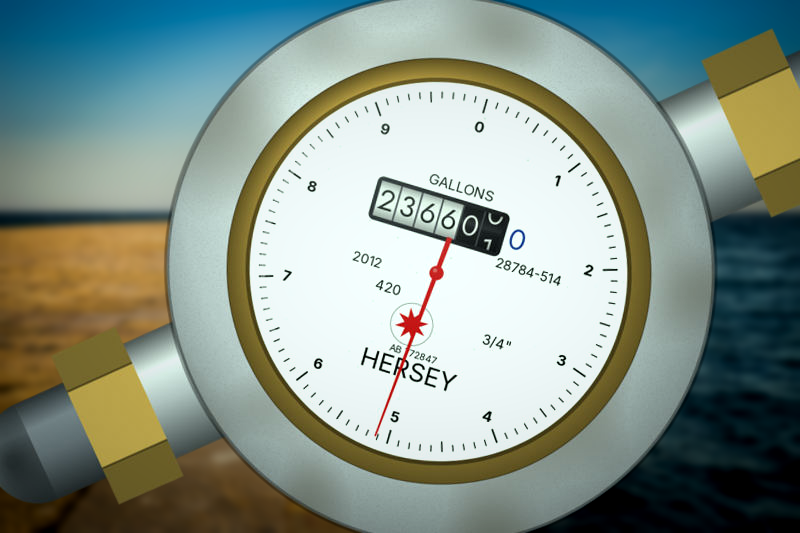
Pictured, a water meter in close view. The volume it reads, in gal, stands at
2366005.1 gal
